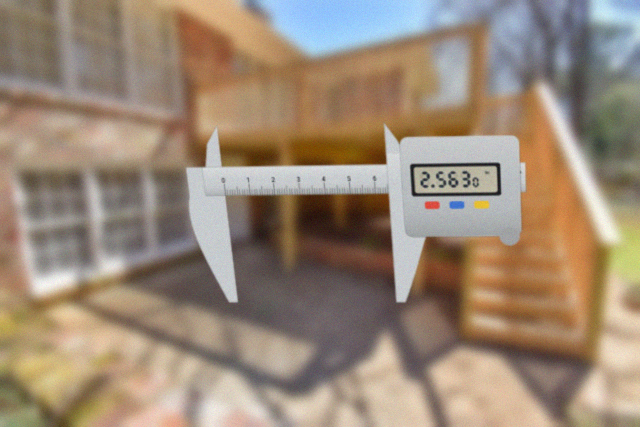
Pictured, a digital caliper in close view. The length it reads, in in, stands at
2.5630 in
